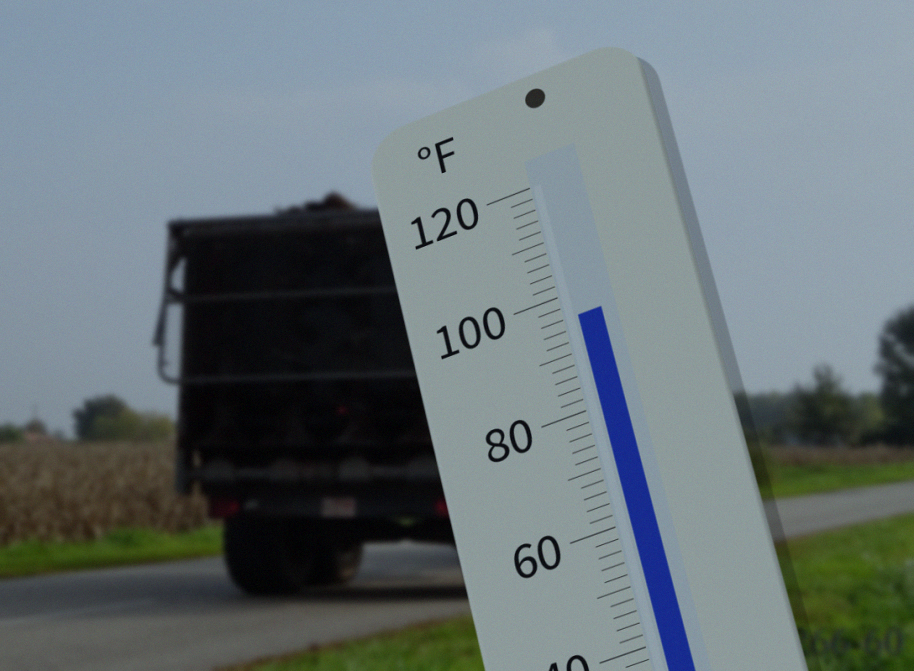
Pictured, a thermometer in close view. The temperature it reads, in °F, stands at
96 °F
